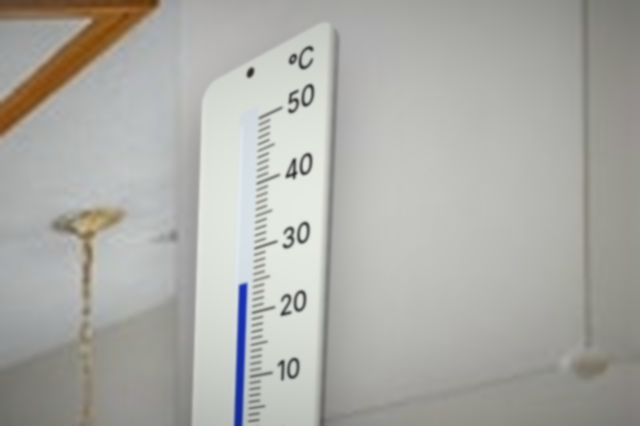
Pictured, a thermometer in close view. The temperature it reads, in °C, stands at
25 °C
